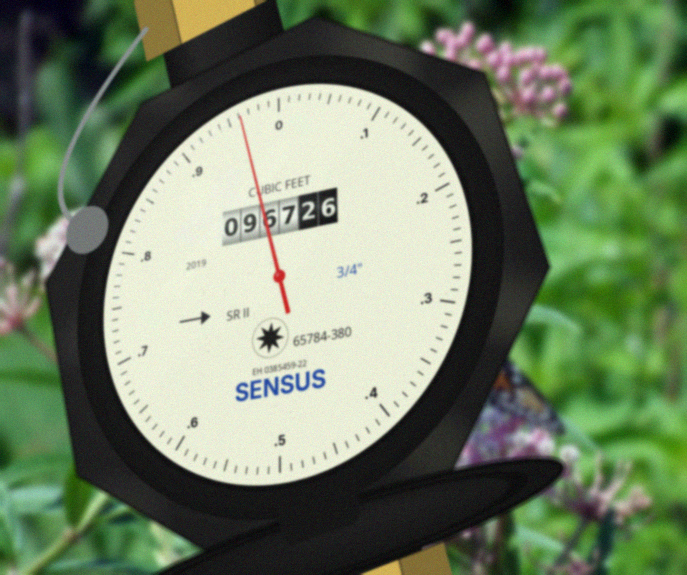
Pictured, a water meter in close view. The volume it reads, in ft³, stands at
96725.96 ft³
